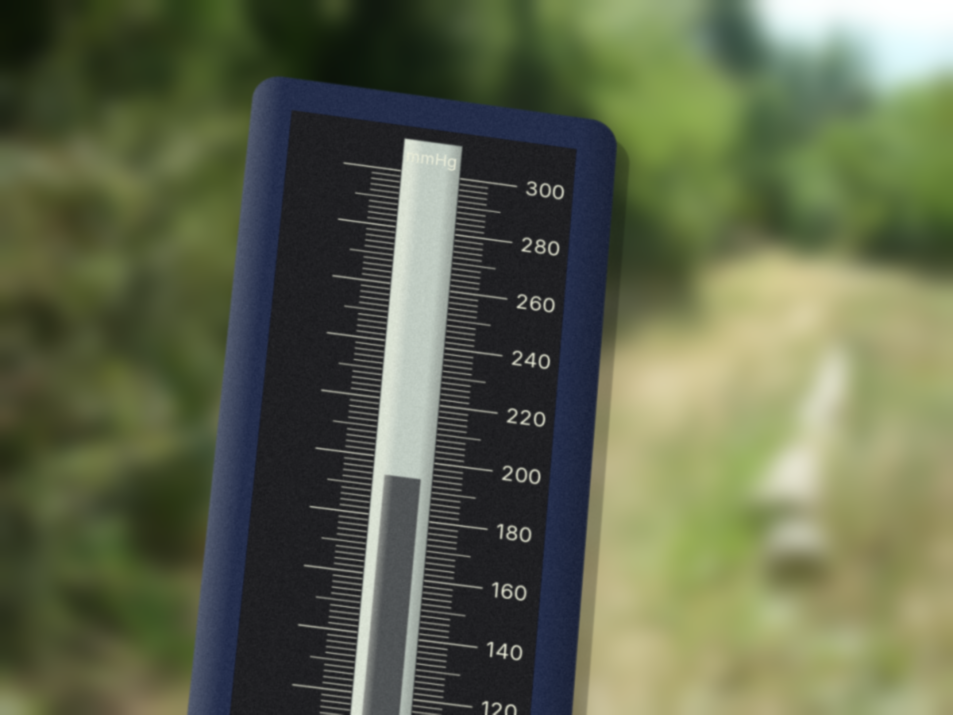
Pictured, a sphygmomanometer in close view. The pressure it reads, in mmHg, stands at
194 mmHg
